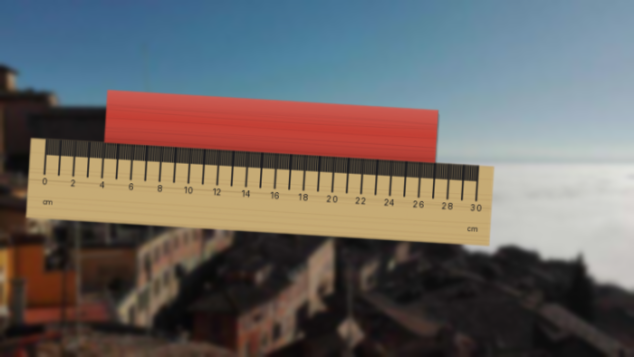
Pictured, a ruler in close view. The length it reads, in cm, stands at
23 cm
